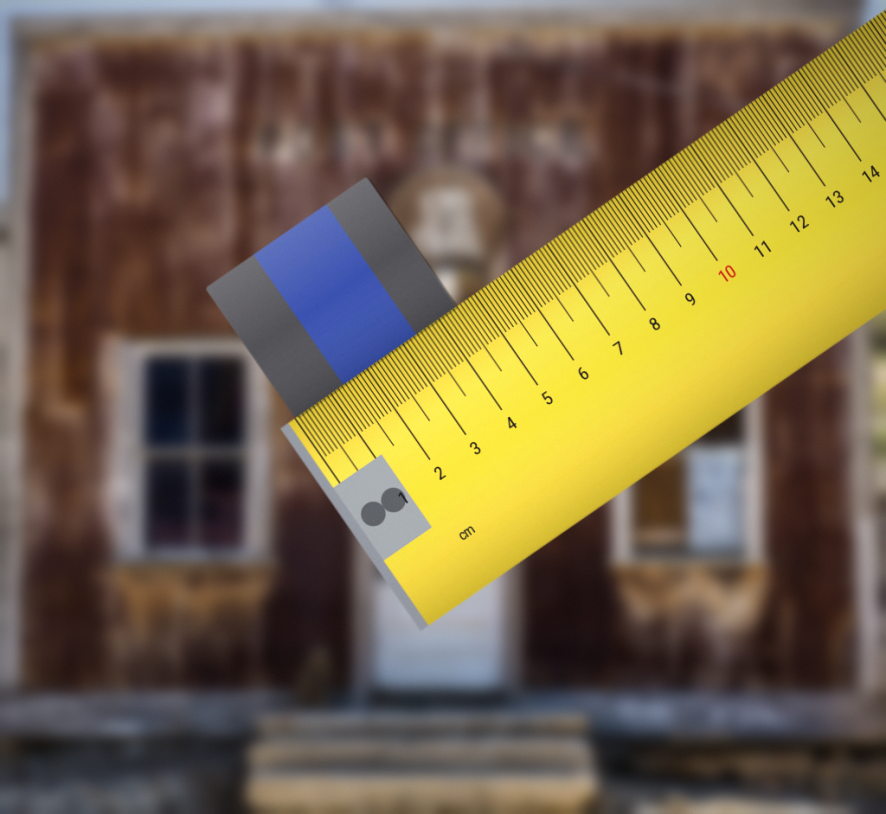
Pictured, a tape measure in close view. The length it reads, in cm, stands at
4.5 cm
